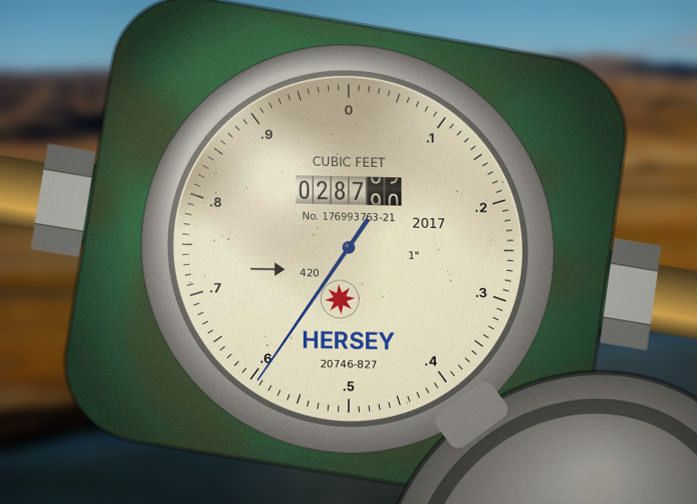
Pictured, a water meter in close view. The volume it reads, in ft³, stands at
28789.59 ft³
